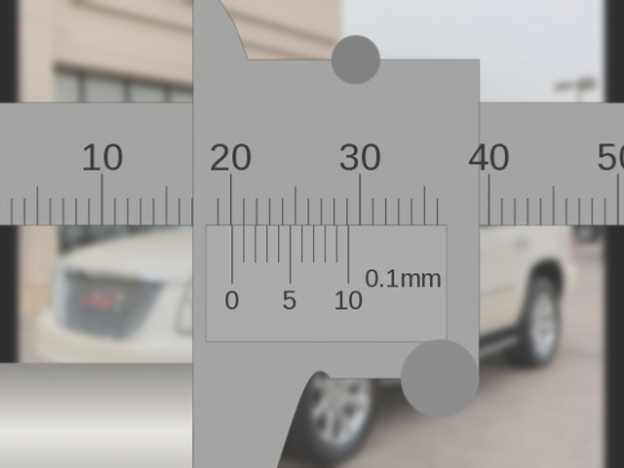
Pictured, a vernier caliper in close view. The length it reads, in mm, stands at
20.1 mm
